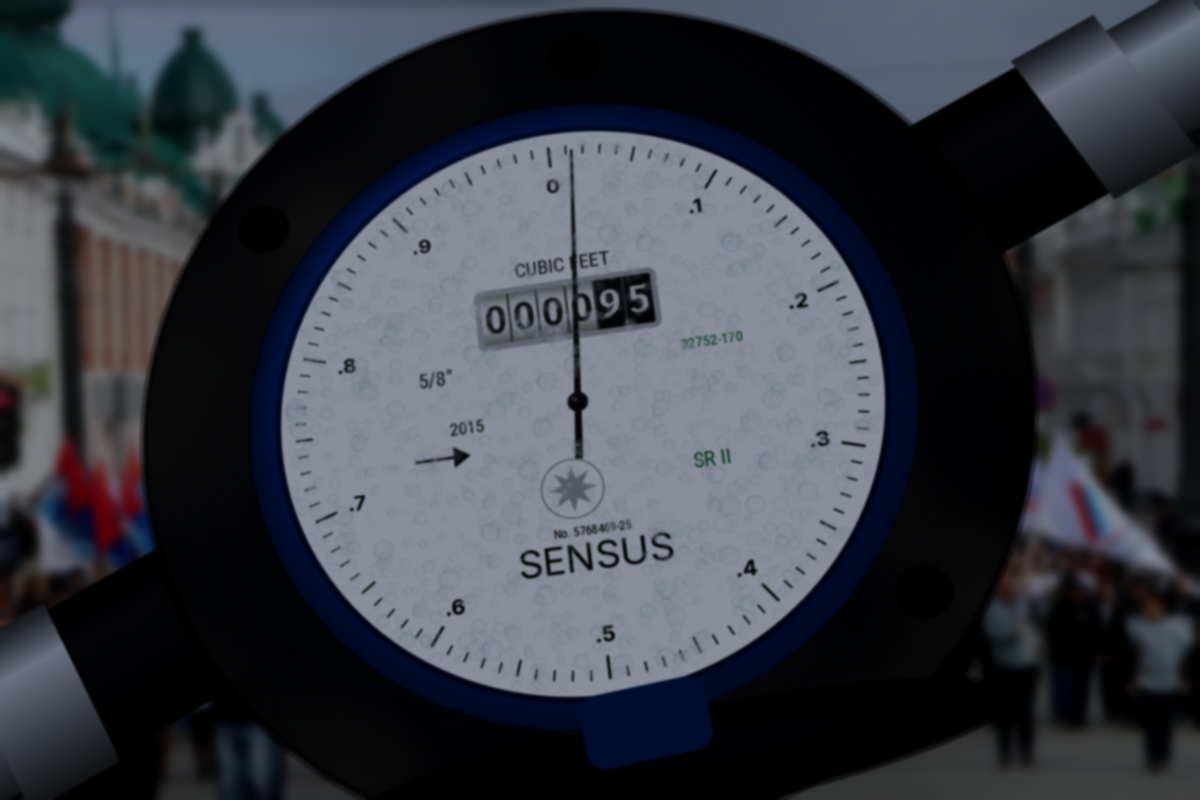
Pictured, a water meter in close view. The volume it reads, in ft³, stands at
95.01 ft³
